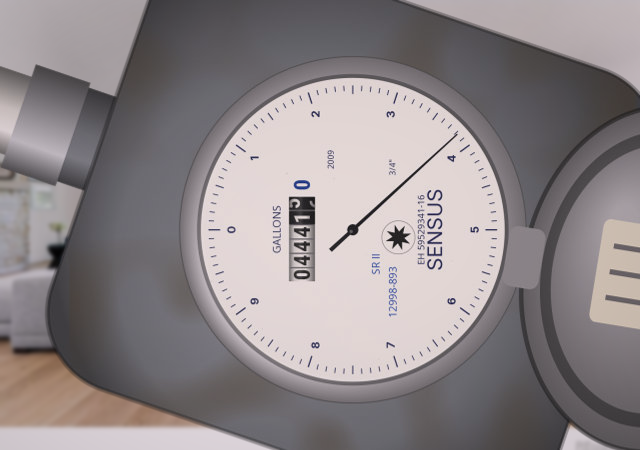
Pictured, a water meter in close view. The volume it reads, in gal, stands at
444153.8 gal
